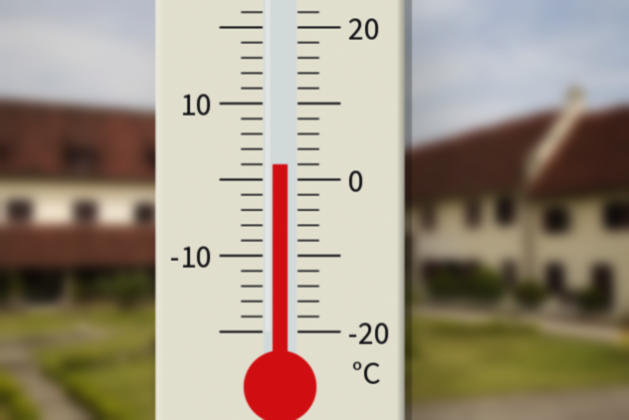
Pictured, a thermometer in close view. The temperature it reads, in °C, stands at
2 °C
